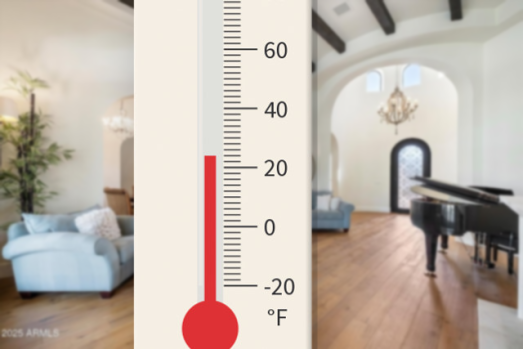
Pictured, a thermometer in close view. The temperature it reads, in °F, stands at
24 °F
